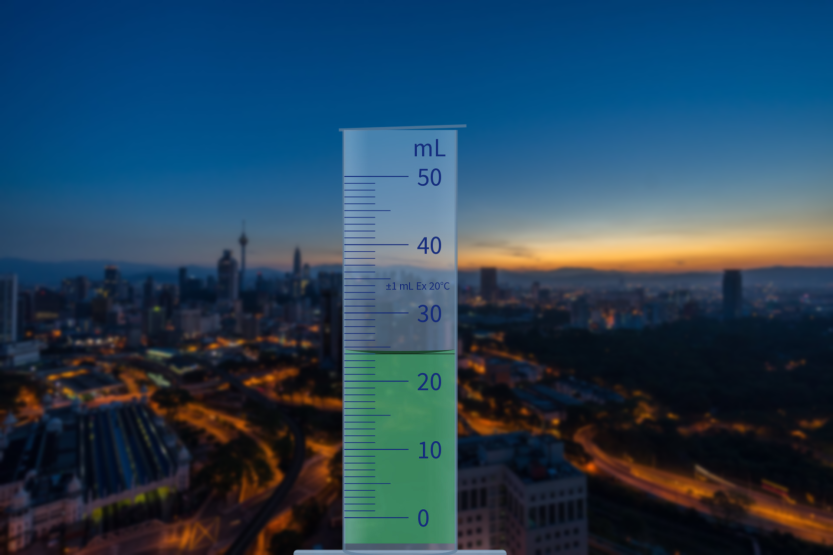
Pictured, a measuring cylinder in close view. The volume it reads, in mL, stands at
24 mL
